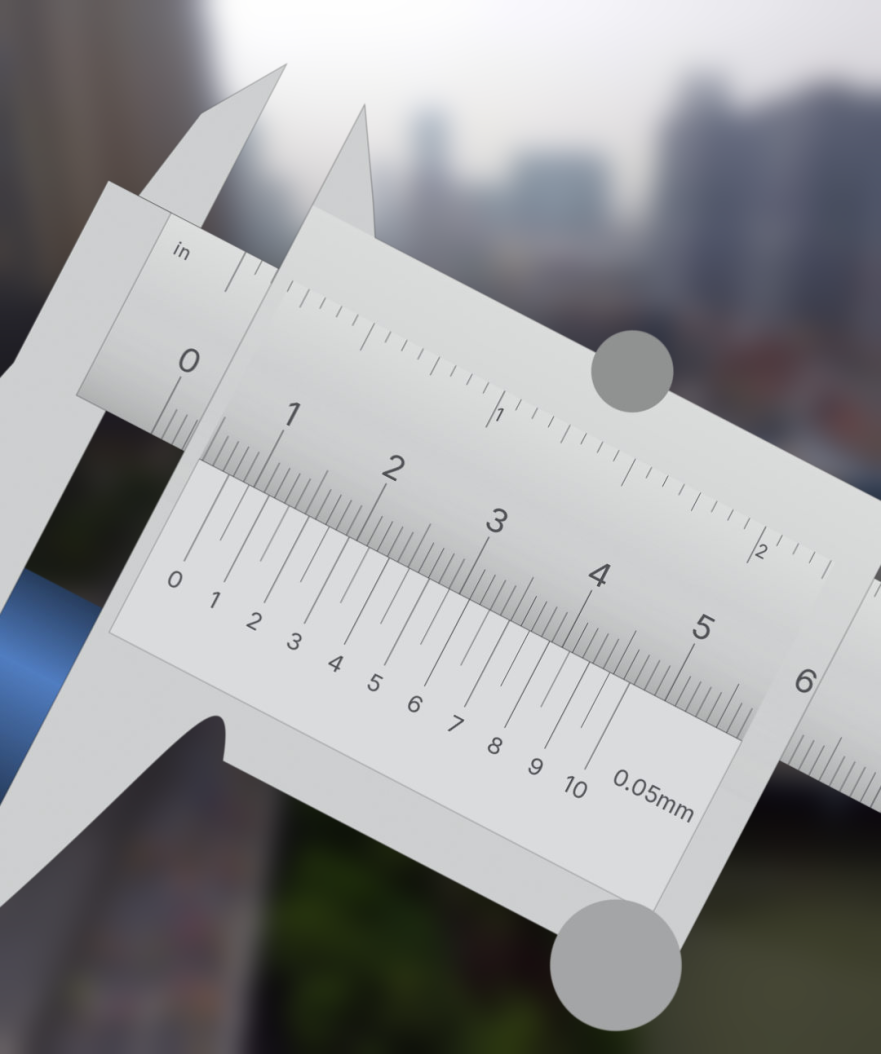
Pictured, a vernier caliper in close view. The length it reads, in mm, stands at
7.6 mm
